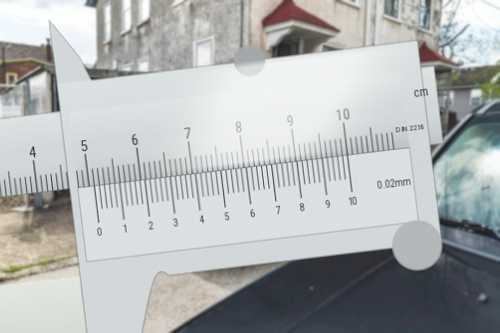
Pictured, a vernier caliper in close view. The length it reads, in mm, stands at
51.0 mm
